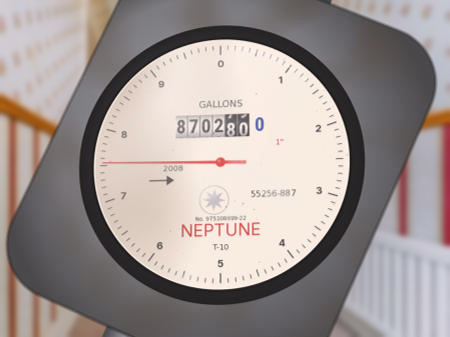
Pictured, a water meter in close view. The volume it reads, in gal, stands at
8702797.5 gal
